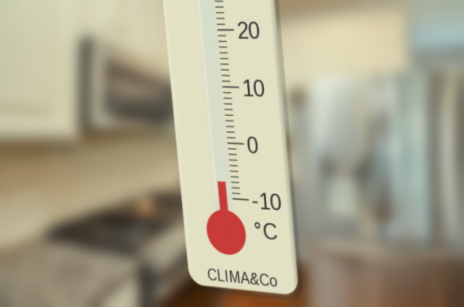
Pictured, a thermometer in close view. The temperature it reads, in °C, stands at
-7 °C
